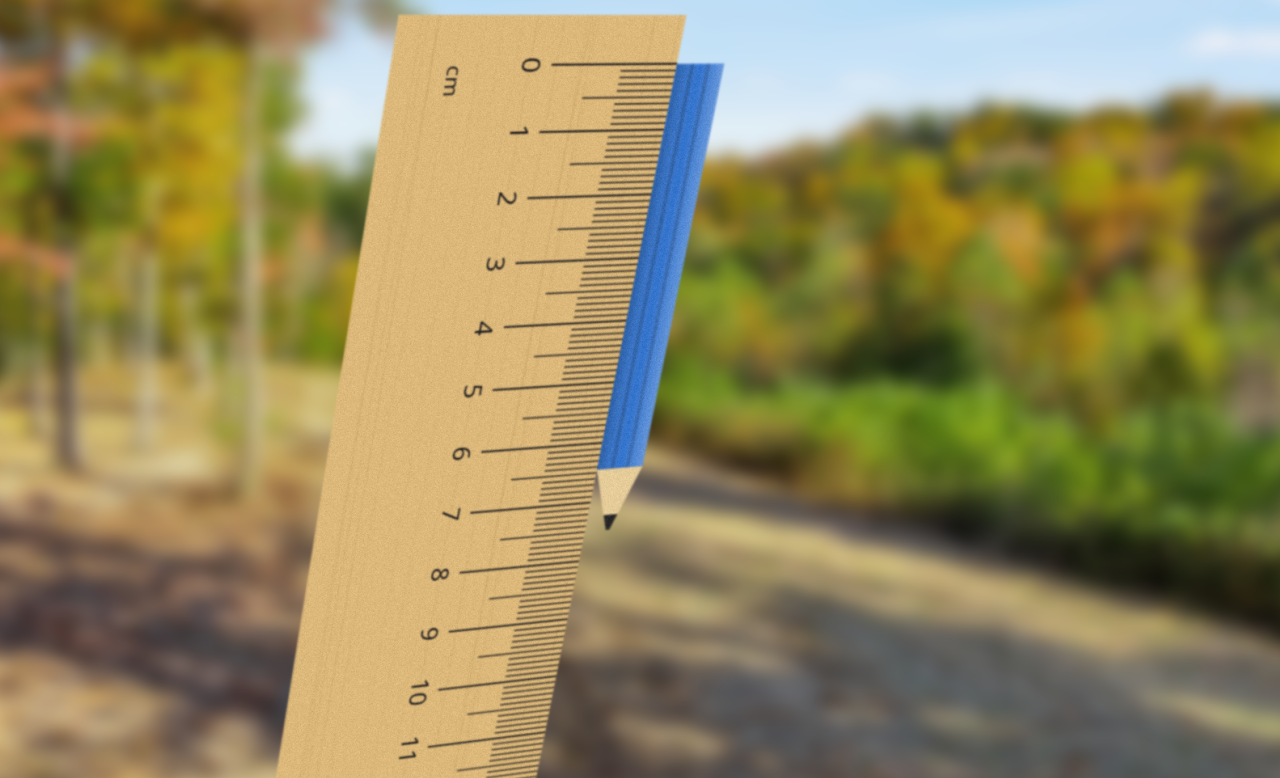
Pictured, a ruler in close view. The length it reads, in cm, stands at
7.5 cm
